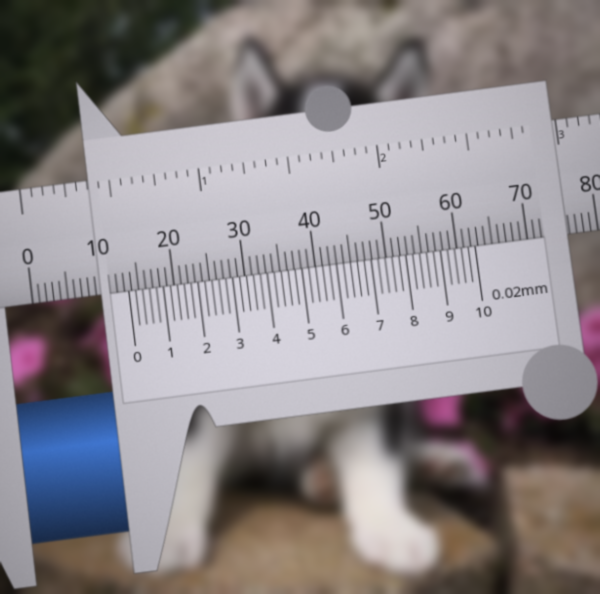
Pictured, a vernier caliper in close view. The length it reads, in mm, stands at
13.6 mm
